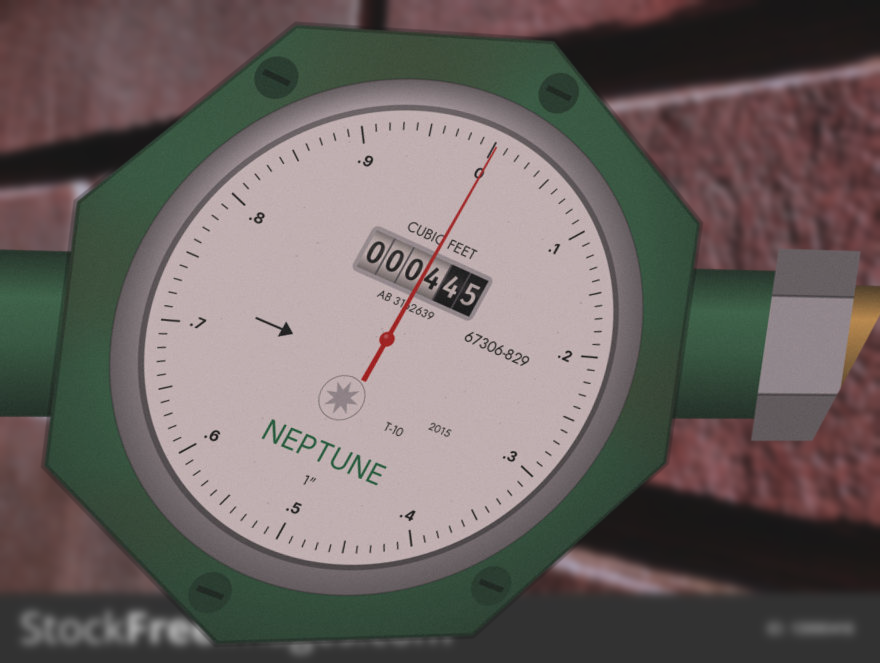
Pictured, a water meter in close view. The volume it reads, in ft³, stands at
445.00 ft³
